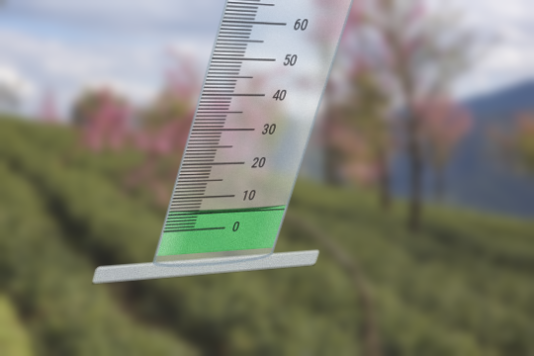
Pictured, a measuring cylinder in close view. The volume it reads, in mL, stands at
5 mL
